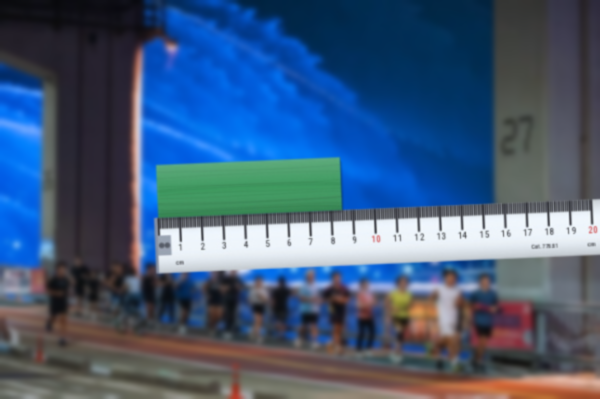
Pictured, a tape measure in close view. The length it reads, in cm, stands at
8.5 cm
